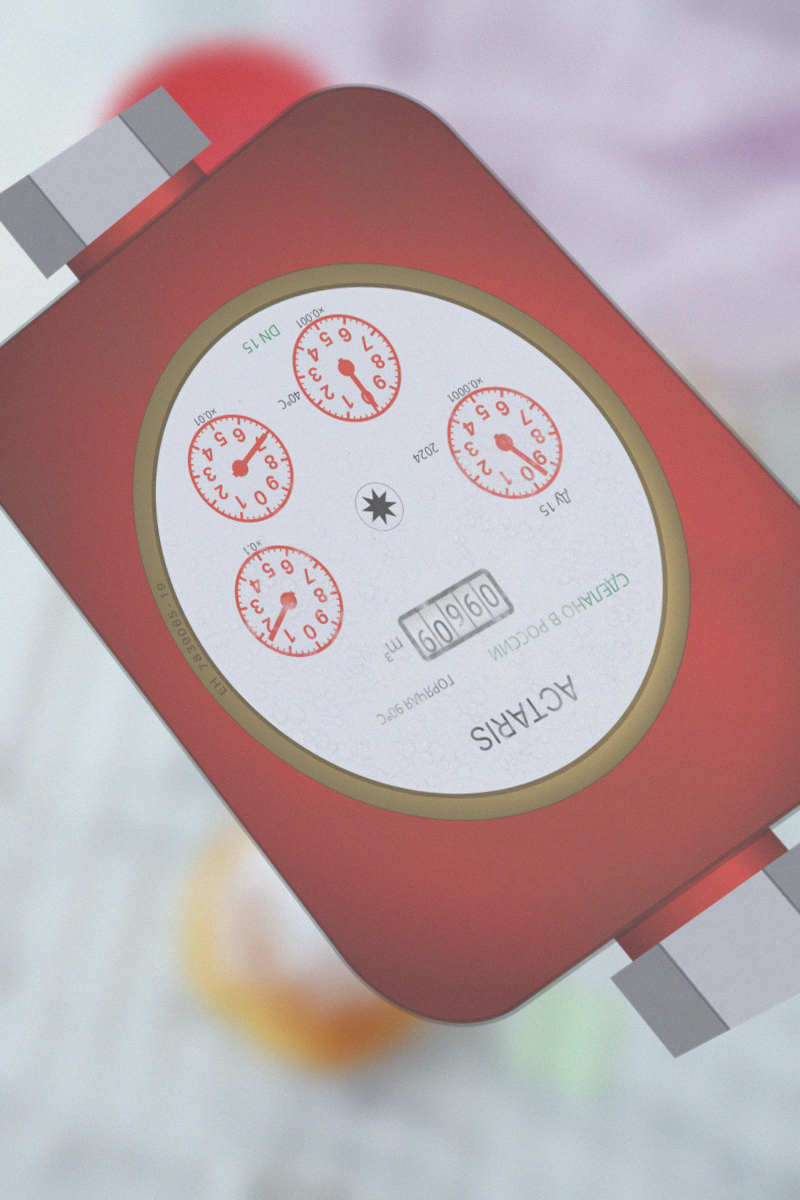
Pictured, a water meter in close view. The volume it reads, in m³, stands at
9609.1699 m³
